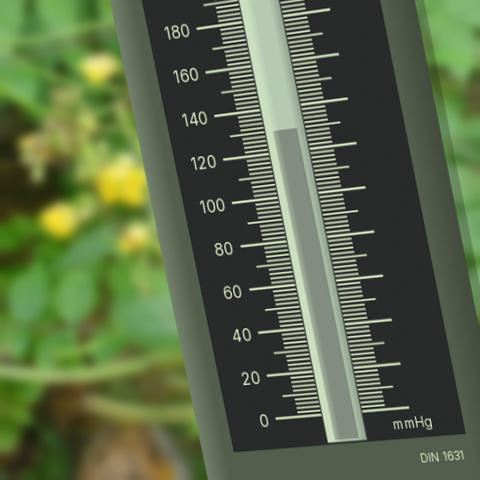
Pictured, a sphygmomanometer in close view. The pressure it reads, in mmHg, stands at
130 mmHg
